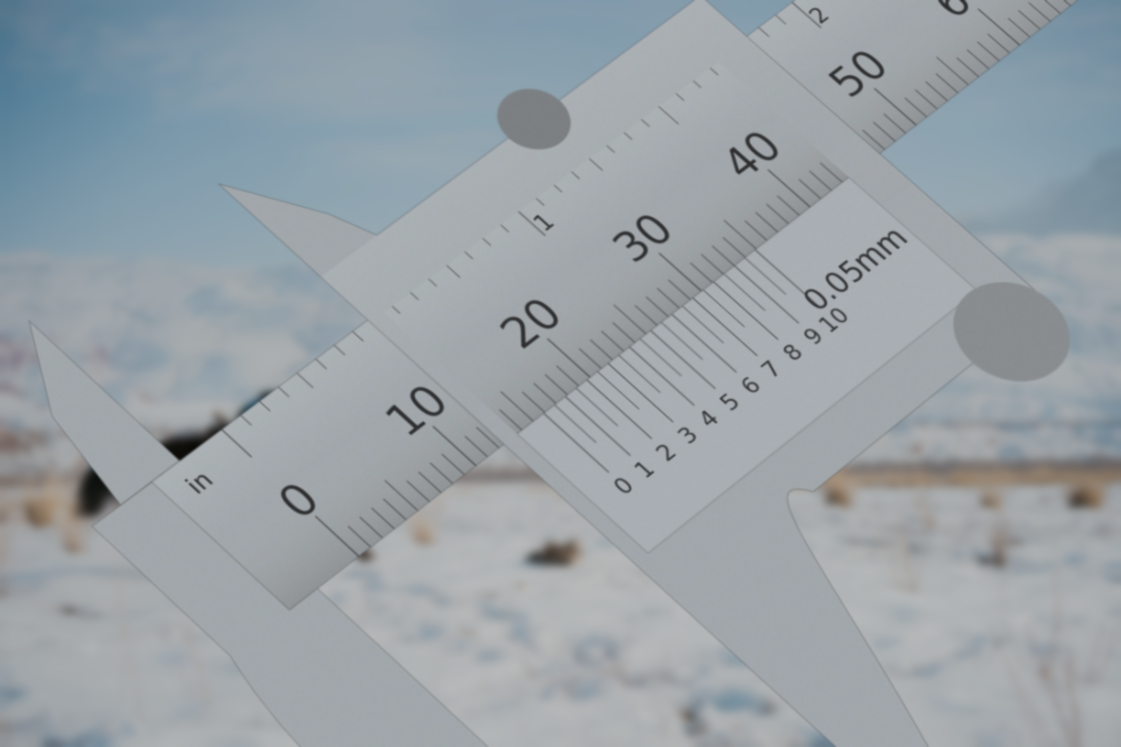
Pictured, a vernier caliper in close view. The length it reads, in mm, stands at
15.9 mm
